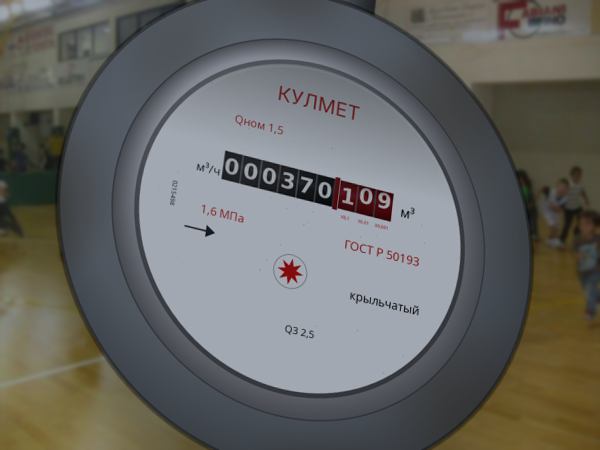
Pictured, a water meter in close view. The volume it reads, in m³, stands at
370.109 m³
